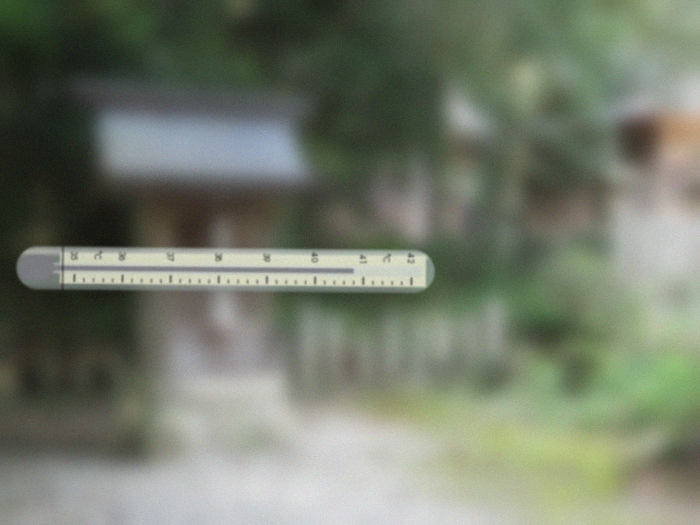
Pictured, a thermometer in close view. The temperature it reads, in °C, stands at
40.8 °C
